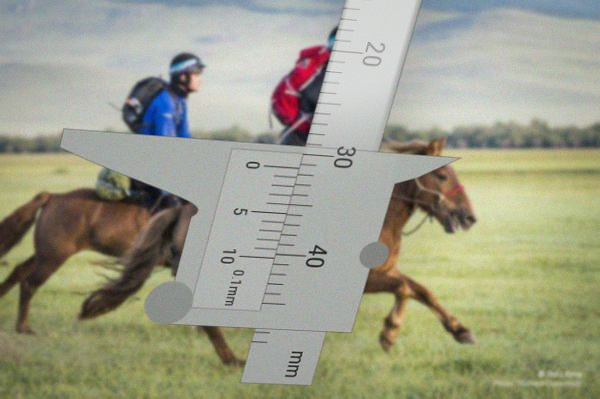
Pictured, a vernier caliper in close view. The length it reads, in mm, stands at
31.4 mm
